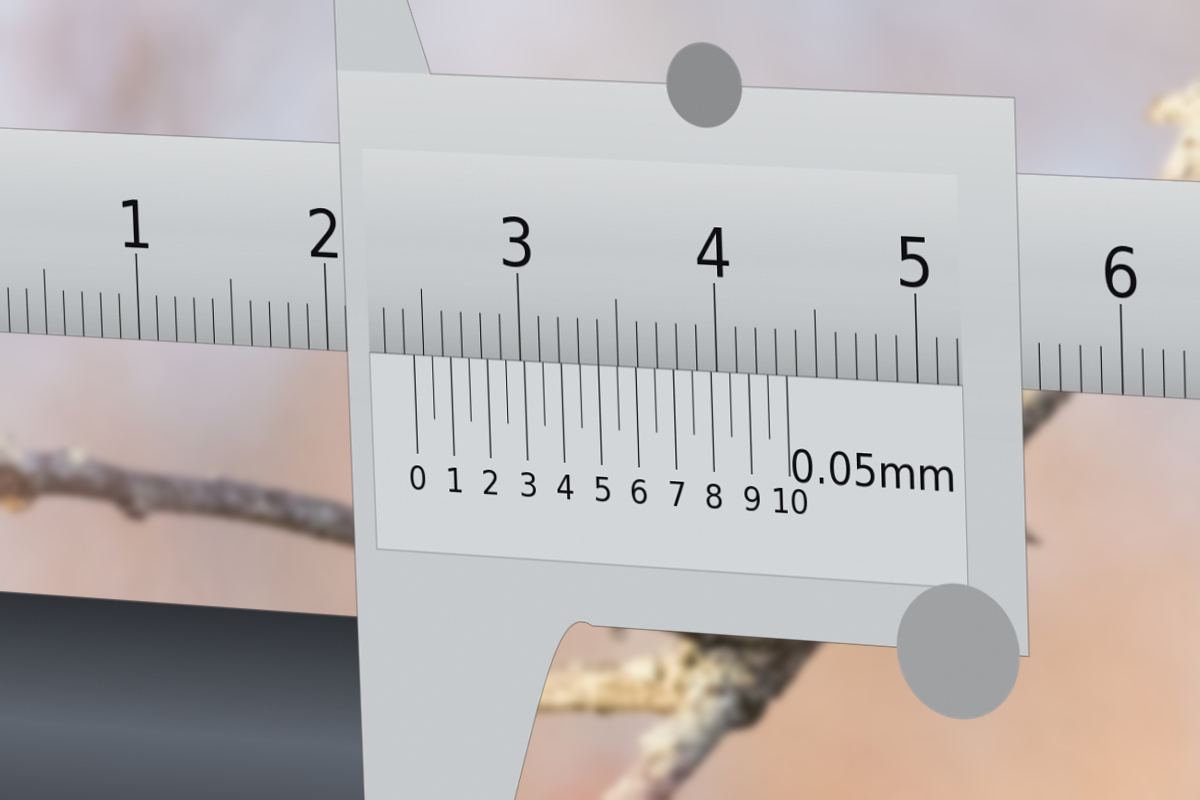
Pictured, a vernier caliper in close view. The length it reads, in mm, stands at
24.5 mm
